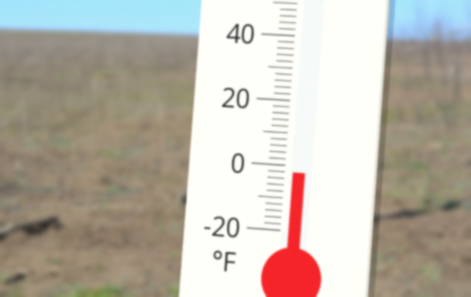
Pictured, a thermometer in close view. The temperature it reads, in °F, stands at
-2 °F
